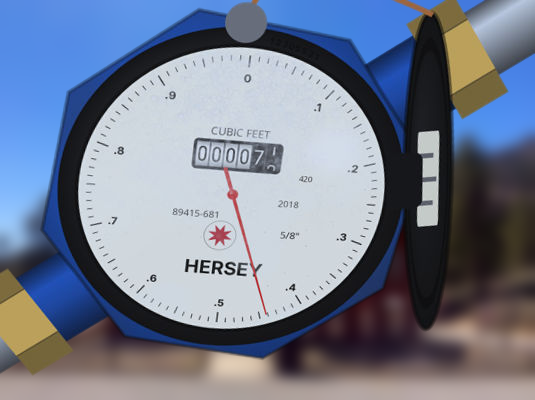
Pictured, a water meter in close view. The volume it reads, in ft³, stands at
71.44 ft³
